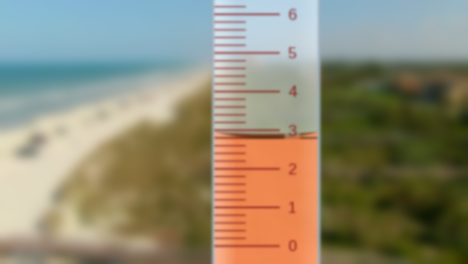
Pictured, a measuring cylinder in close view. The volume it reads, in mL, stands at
2.8 mL
